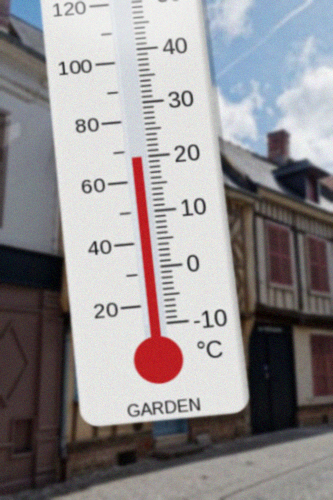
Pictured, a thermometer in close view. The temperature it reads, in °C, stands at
20 °C
